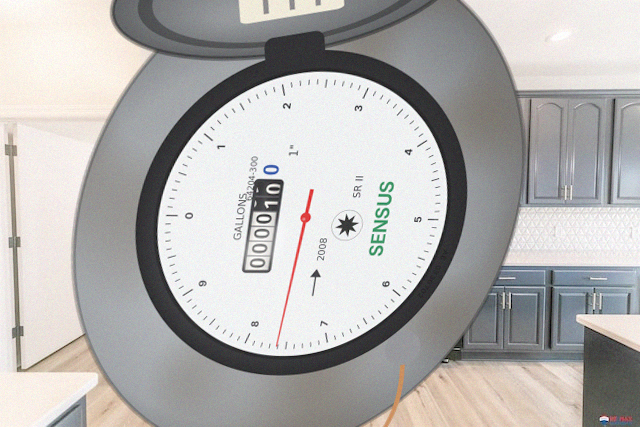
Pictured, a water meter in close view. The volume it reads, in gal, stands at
97.6 gal
